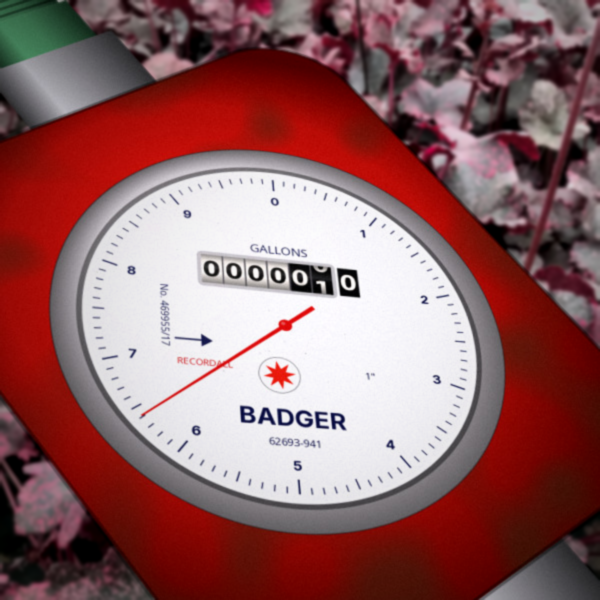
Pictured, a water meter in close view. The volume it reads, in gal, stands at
6.4 gal
